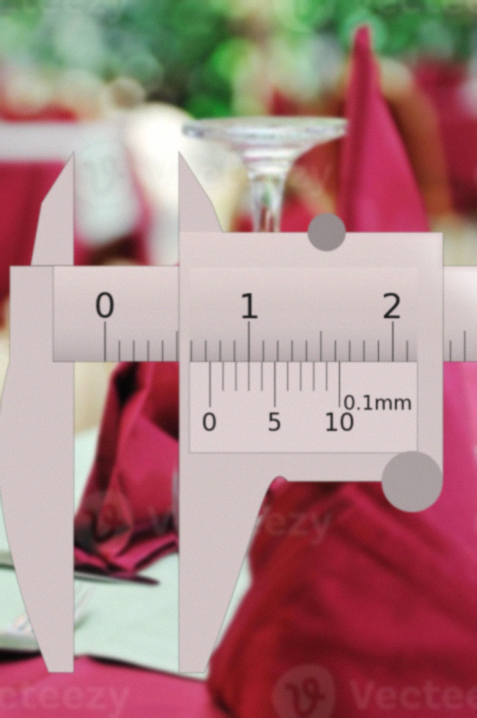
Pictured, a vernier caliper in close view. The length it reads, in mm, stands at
7.3 mm
